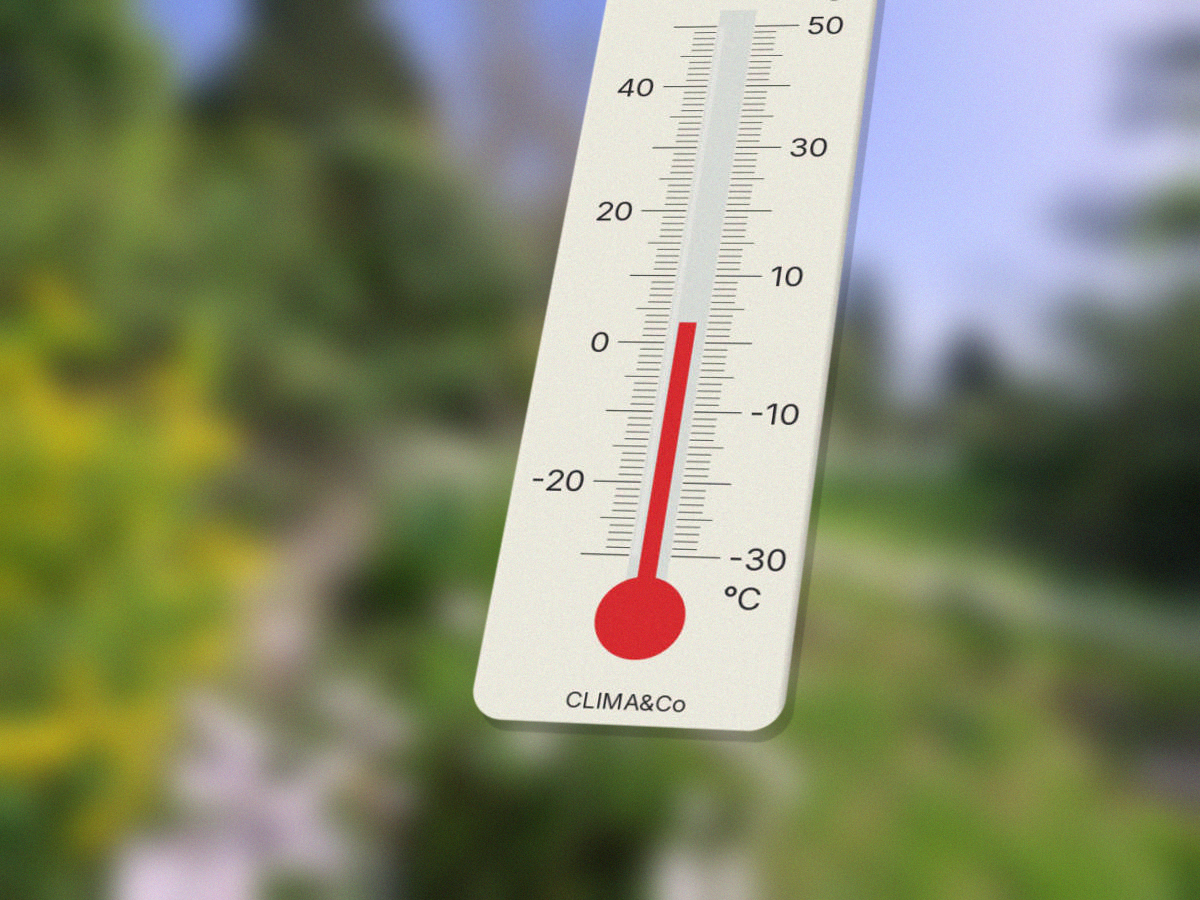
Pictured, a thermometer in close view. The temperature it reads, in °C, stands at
3 °C
